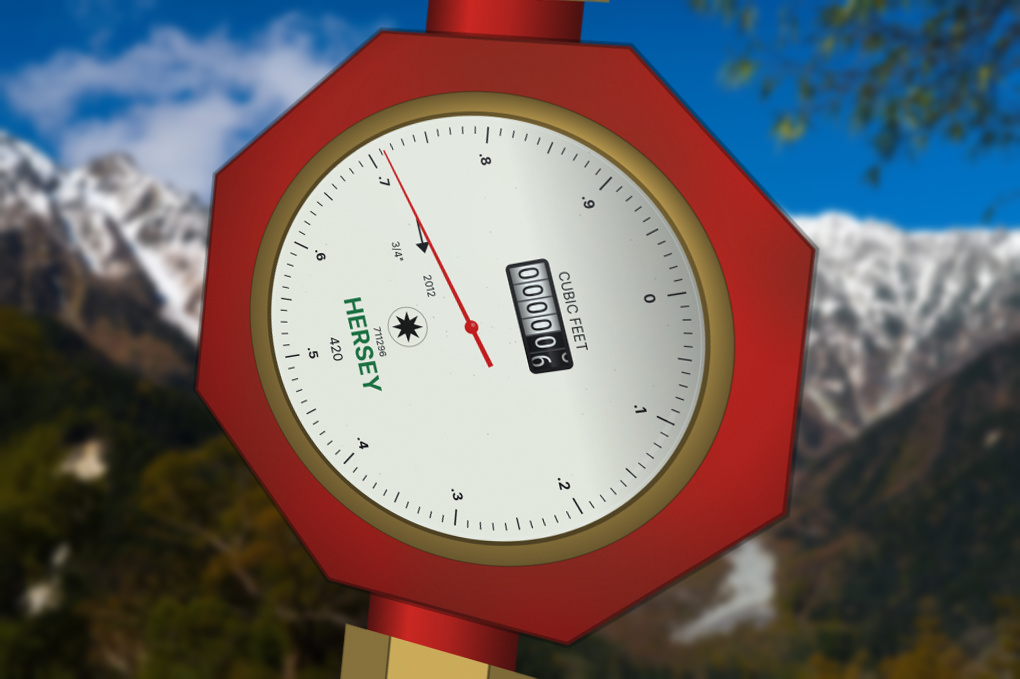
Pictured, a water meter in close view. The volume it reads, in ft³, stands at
5.71 ft³
